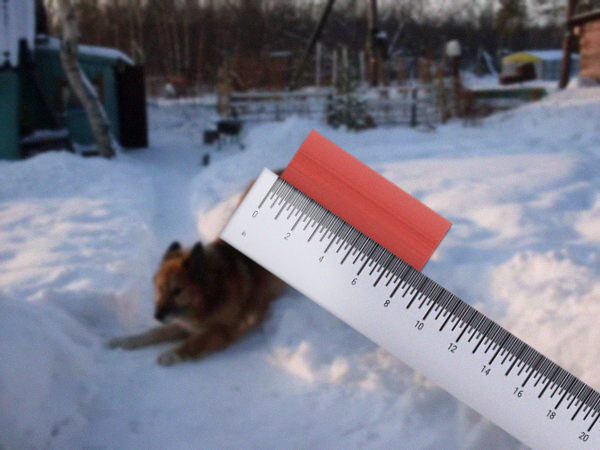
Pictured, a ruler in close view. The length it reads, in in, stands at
8.5 in
